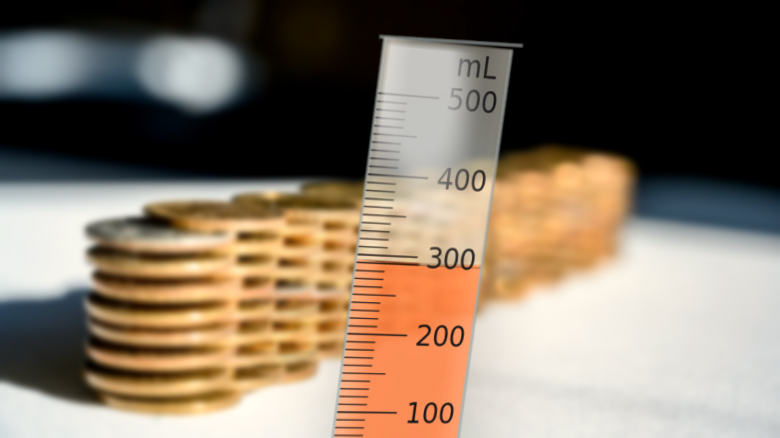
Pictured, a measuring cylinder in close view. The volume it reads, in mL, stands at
290 mL
